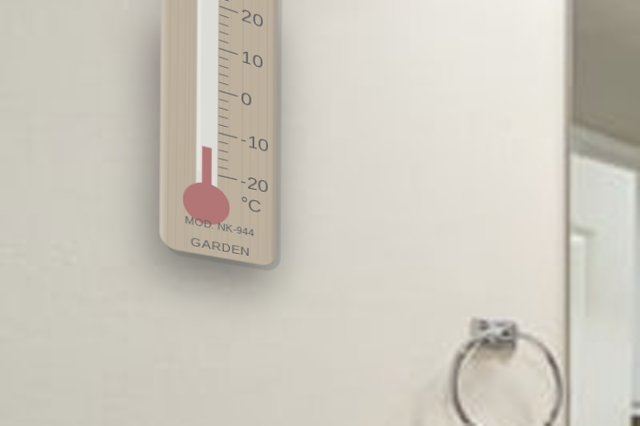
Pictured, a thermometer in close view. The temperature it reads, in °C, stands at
-14 °C
